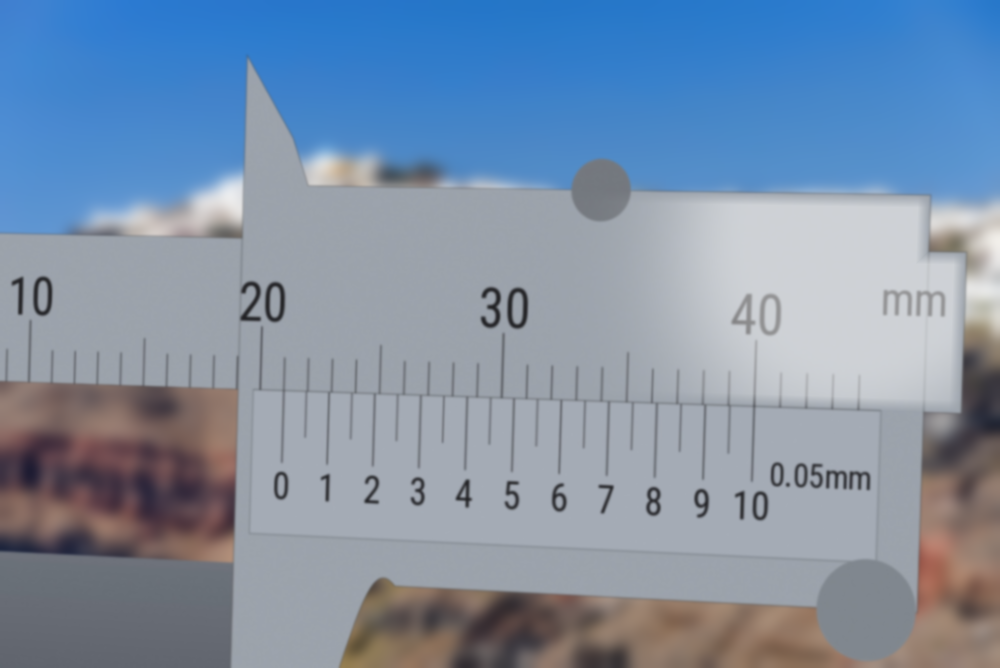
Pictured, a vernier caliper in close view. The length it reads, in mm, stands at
21.0 mm
